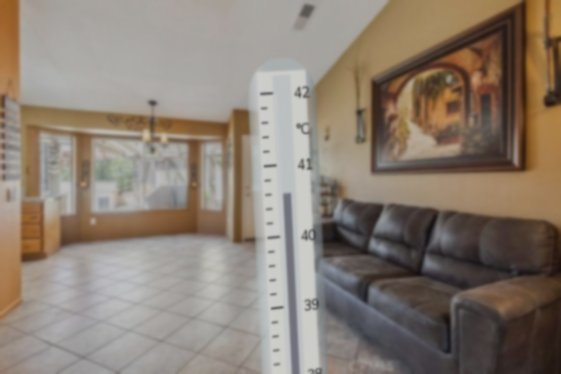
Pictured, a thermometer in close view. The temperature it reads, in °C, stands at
40.6 °C
